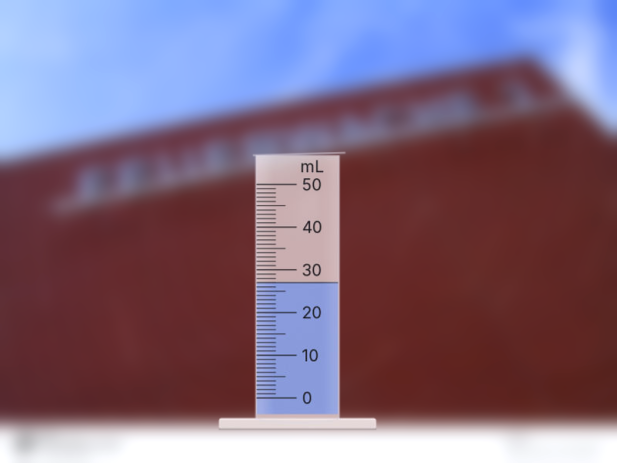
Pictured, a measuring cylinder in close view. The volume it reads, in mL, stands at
27 mL
